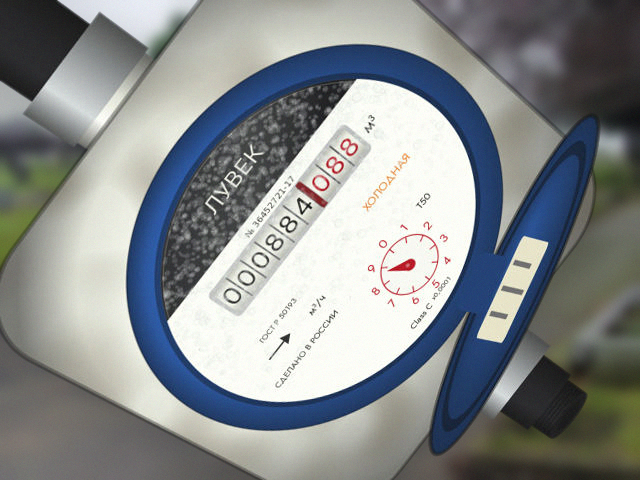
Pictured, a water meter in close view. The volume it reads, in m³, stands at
884.0888 m³
